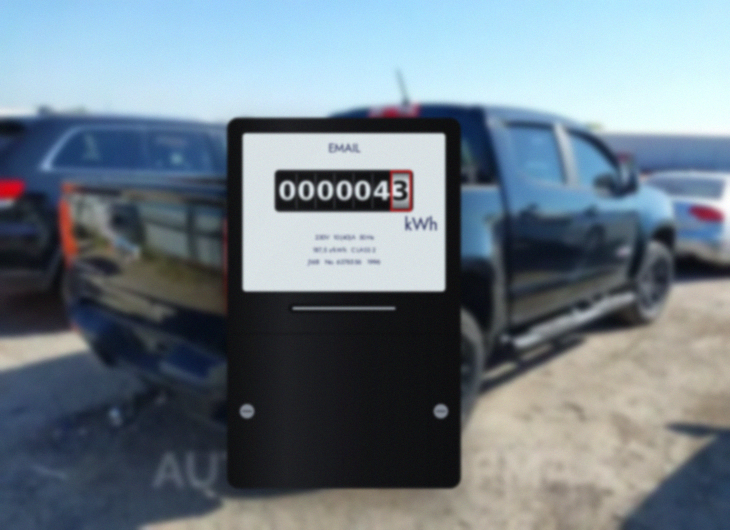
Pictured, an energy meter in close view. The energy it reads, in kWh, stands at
4.3 kWh
